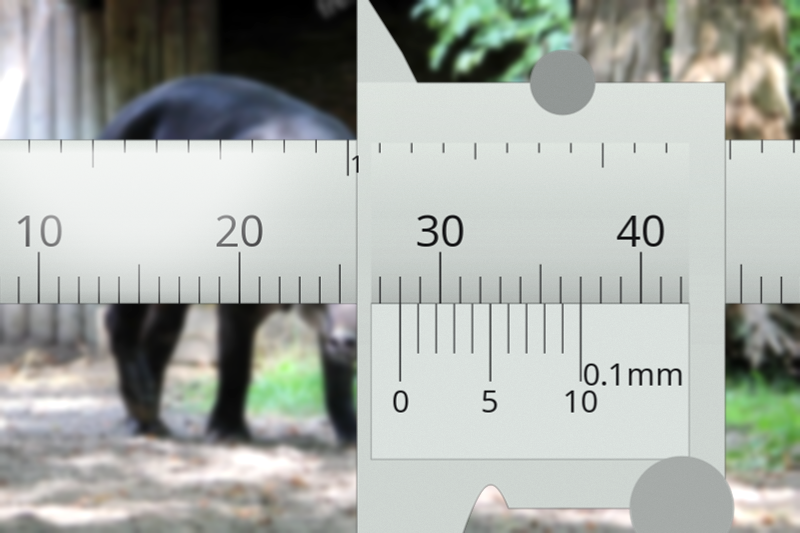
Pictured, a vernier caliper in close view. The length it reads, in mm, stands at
28.0 mm
